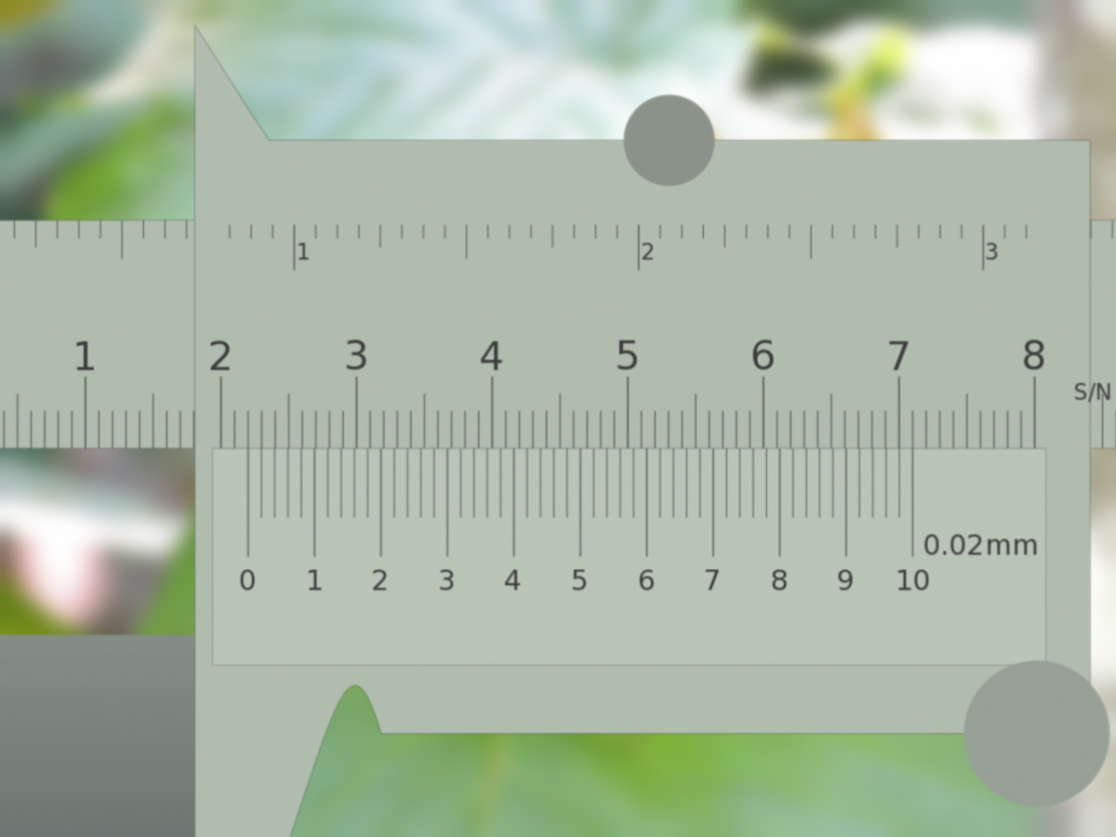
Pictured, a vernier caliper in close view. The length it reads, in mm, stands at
22.0 mm
